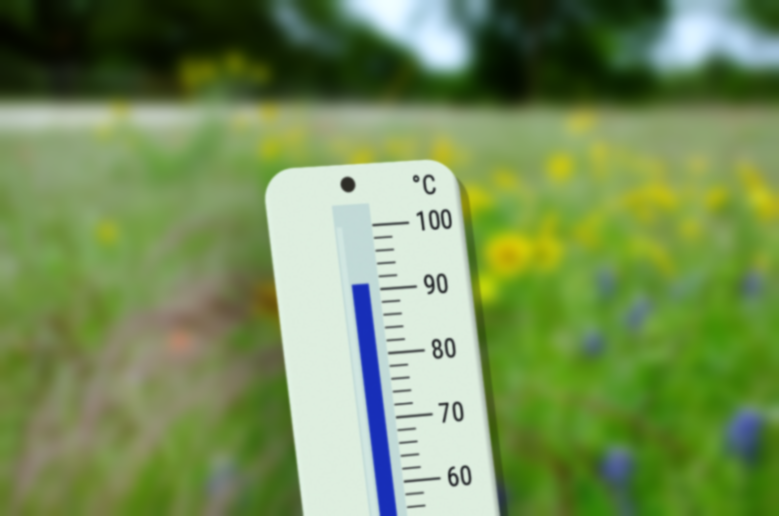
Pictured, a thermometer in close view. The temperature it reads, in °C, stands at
91 °C
